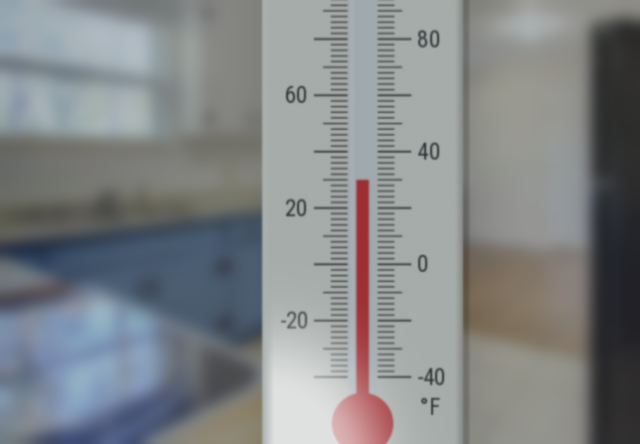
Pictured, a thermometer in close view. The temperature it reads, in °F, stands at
30 °F
